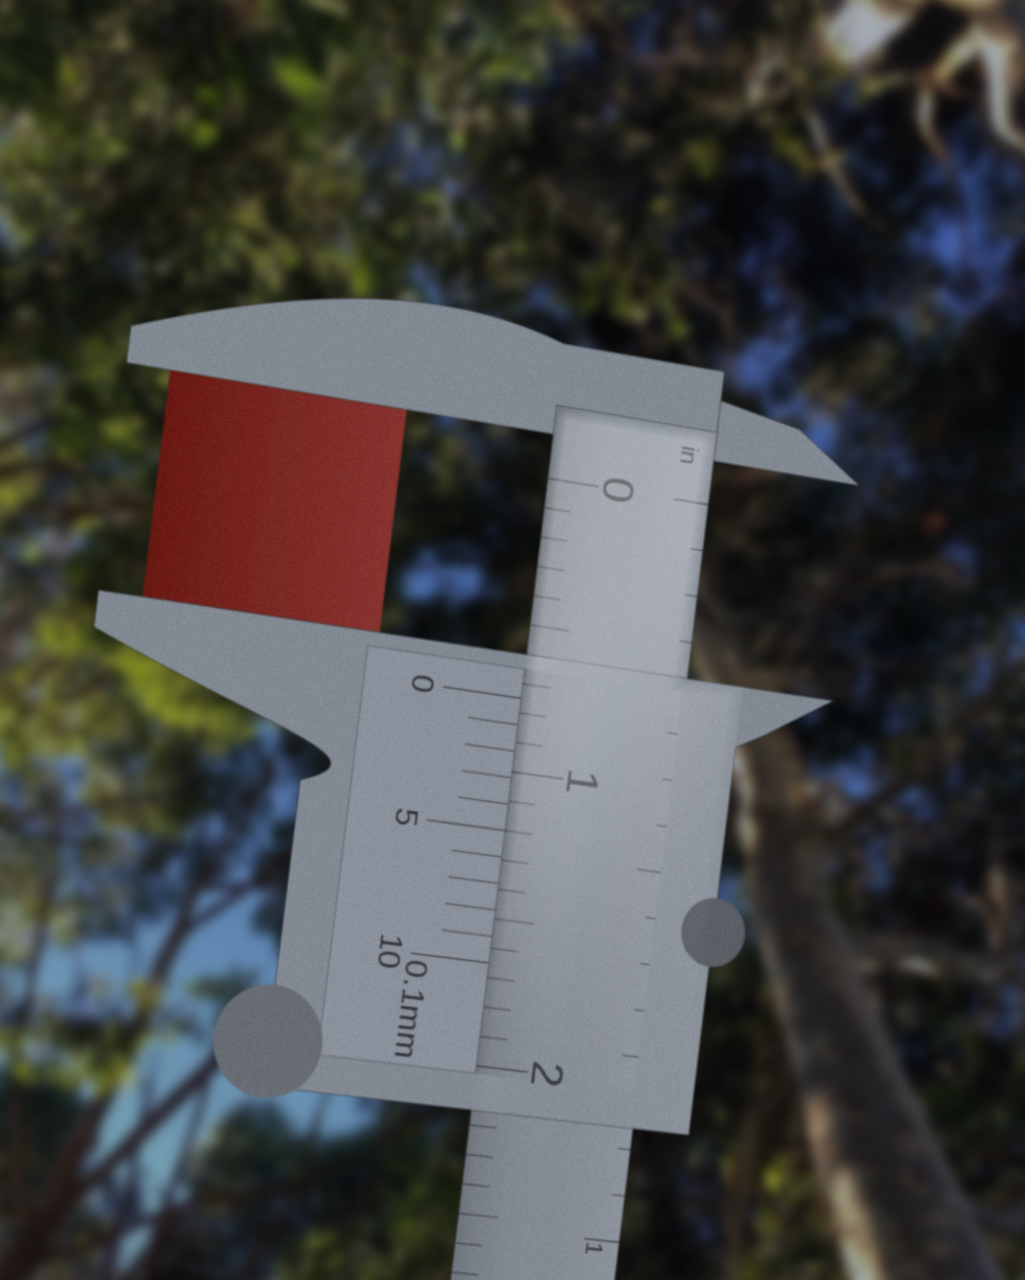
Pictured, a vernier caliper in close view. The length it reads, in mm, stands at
7.5 mm
